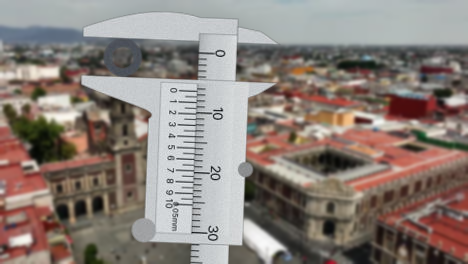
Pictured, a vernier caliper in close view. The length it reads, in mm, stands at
6.4 mm
